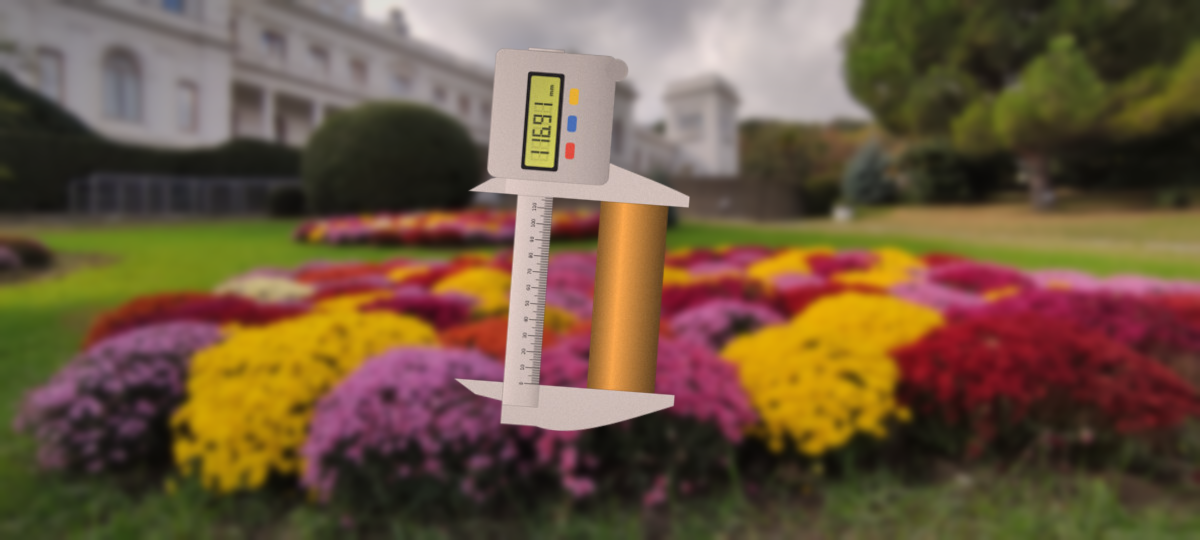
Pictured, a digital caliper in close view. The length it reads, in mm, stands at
116.91 mm
